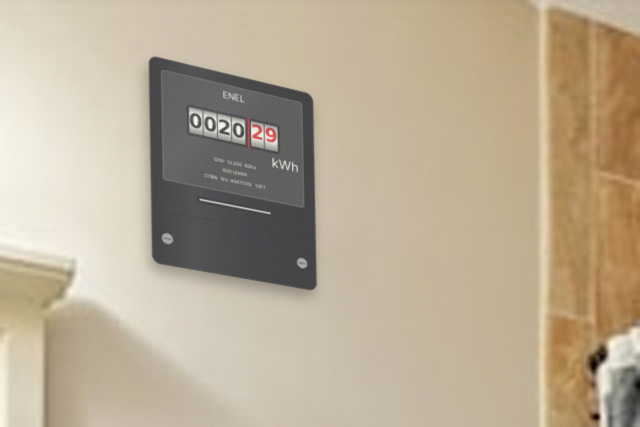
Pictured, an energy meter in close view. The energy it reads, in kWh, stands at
20.29 kWh
